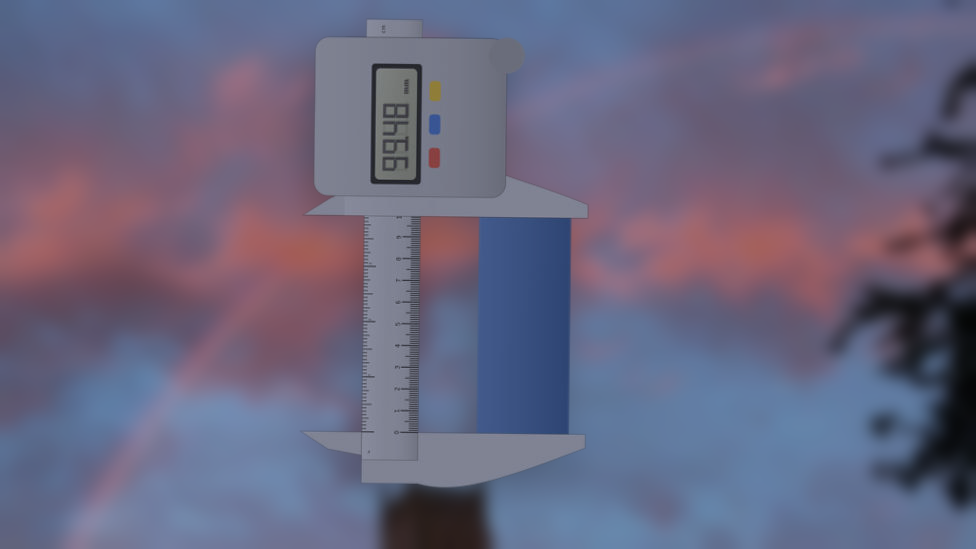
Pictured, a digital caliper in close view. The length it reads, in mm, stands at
99.48 mm
